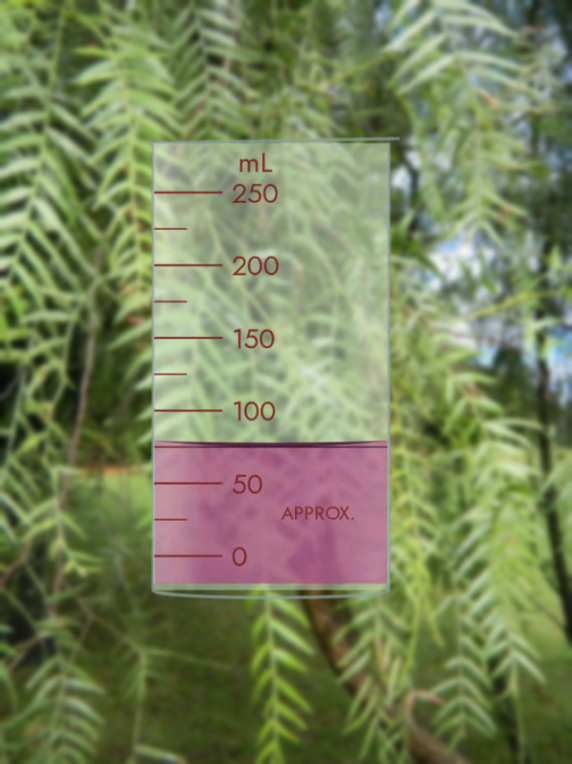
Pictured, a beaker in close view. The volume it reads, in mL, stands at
75 mL
